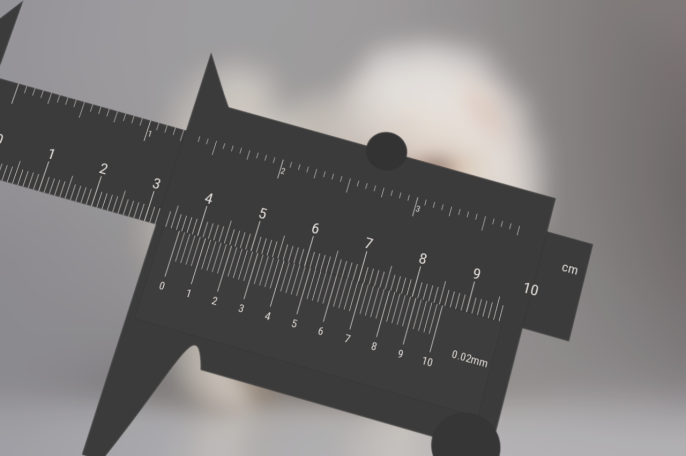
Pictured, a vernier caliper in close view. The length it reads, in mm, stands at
36.6 mm
